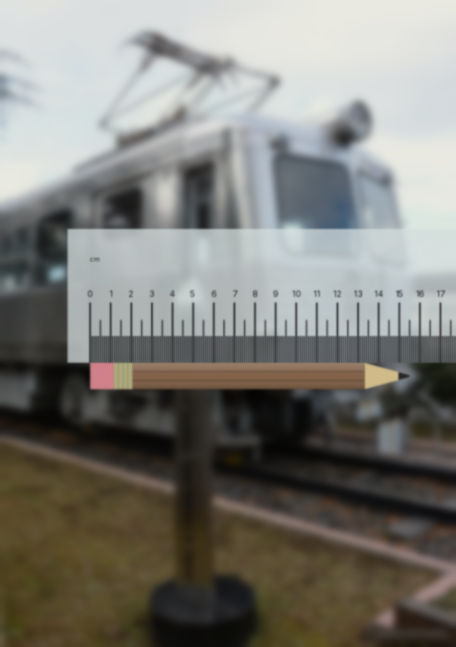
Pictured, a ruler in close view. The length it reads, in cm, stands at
15.5 cm
